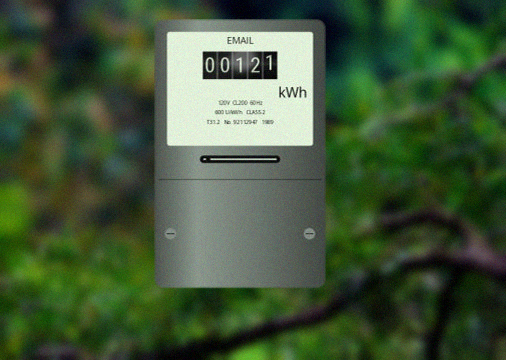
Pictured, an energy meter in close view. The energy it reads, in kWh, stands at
121 kWh
